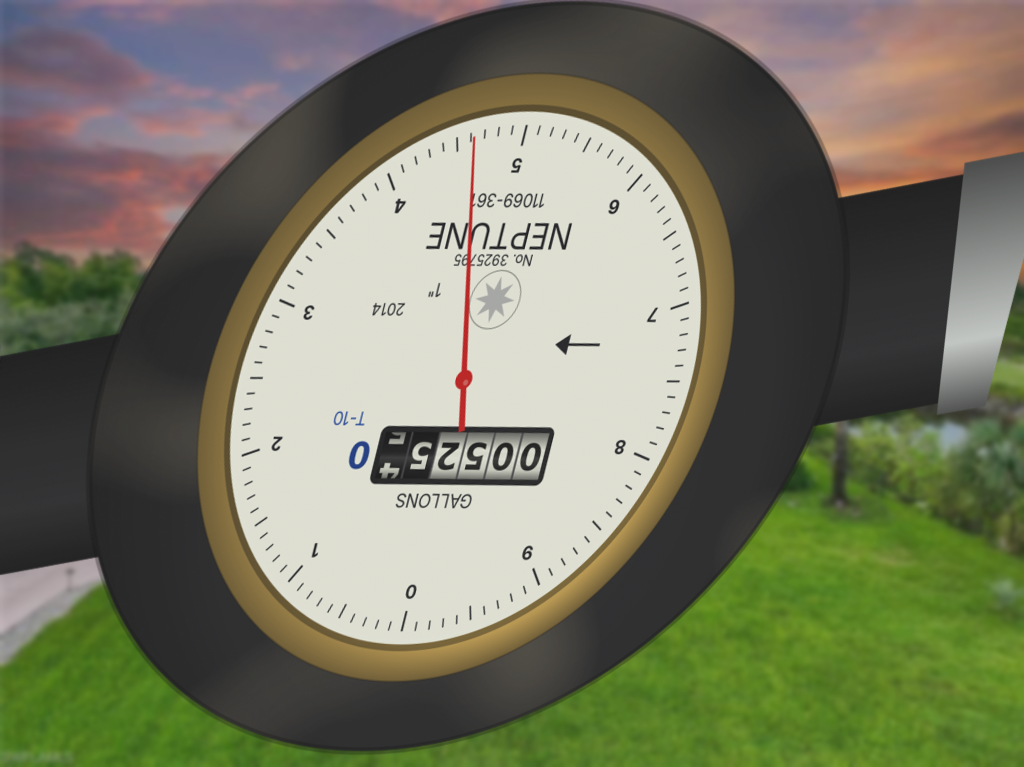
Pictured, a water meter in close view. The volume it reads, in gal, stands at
52544.6 gal
